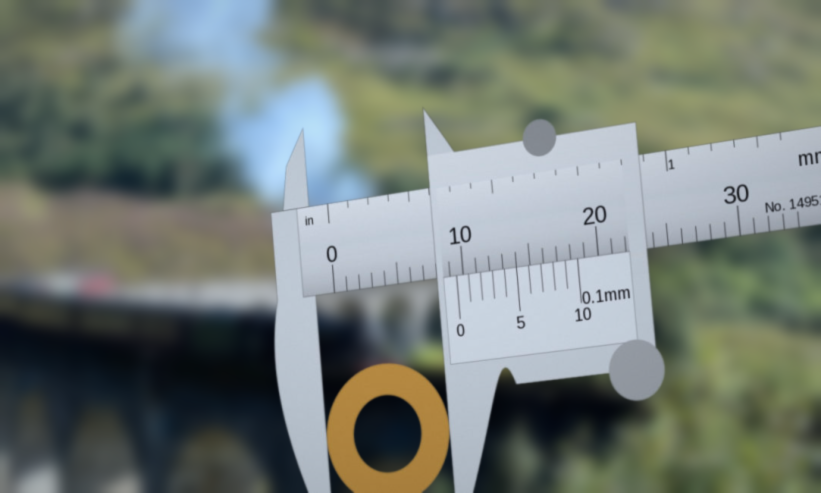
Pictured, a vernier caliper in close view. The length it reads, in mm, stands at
9.5 mm
